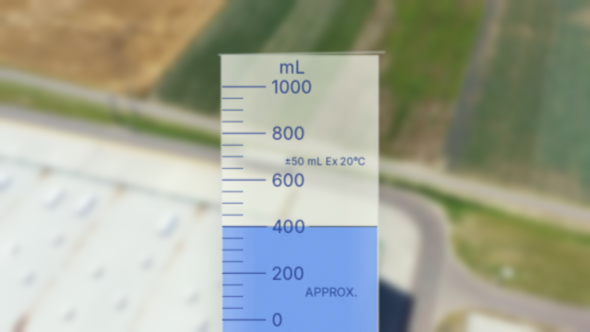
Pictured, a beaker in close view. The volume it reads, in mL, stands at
400 mL
